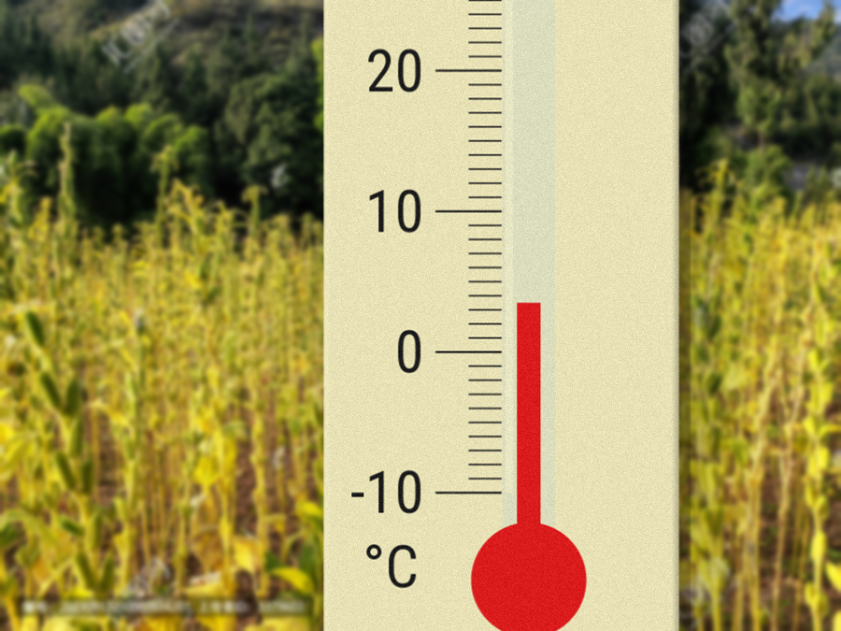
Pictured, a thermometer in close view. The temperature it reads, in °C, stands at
3.5 °C
